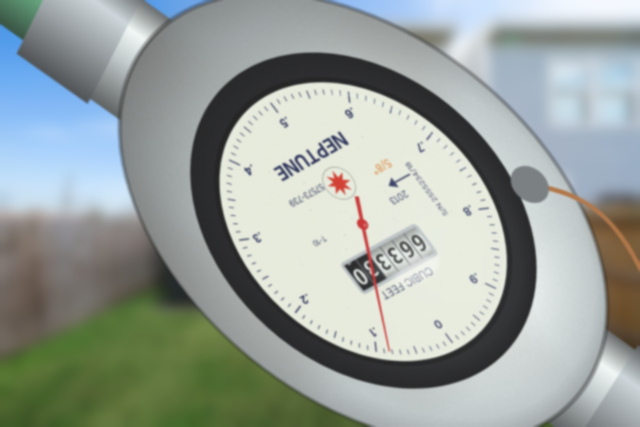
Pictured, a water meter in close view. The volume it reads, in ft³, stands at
663330.08 ft³
